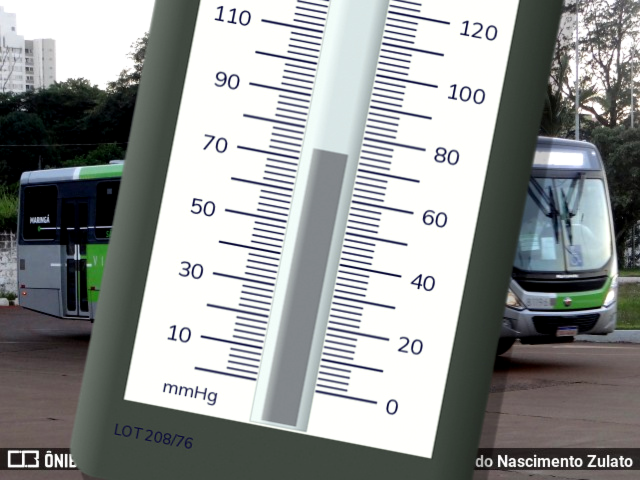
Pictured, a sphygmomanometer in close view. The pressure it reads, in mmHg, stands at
74 mmHg
